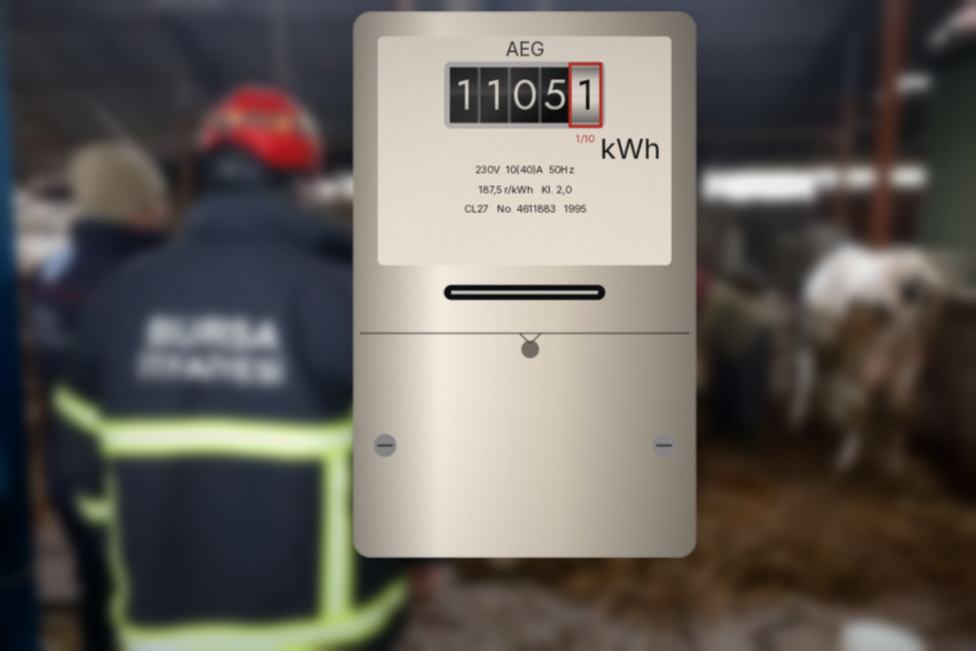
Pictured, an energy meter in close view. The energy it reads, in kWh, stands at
1105.1 kWh
